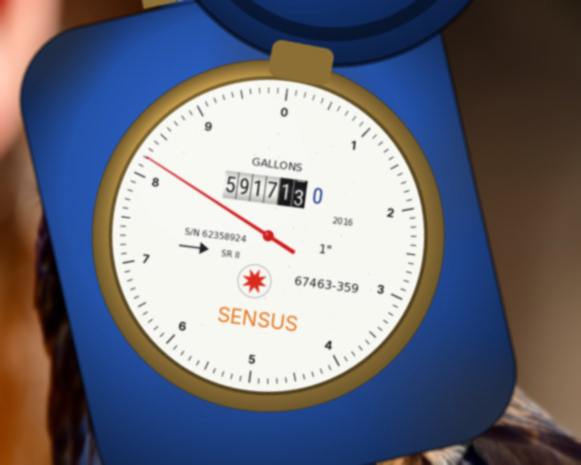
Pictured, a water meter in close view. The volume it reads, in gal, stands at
5917128.2 gal
